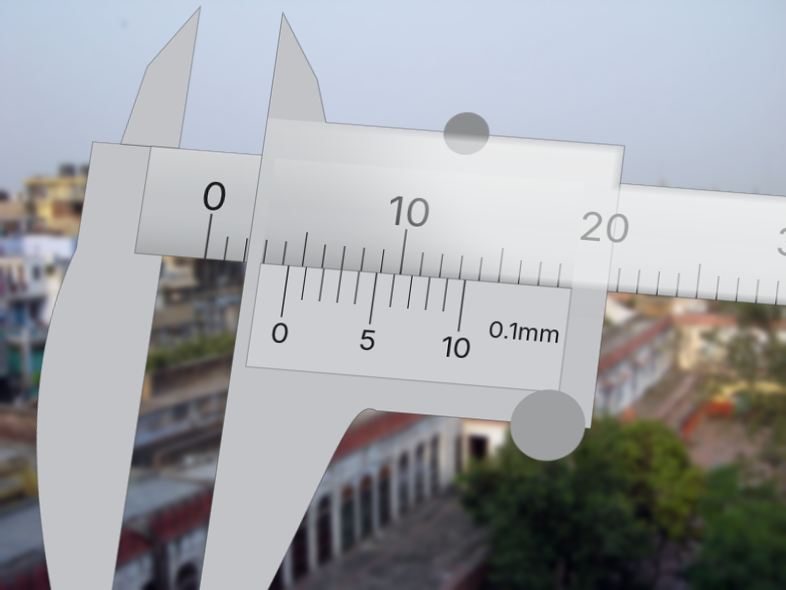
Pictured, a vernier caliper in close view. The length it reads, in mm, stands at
4.3 mm
